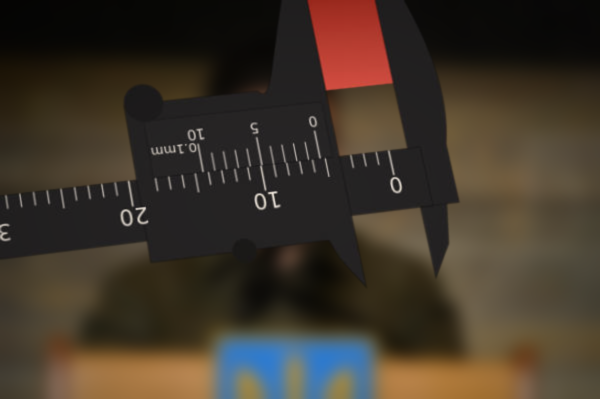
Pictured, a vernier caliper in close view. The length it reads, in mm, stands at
5.4 mm
